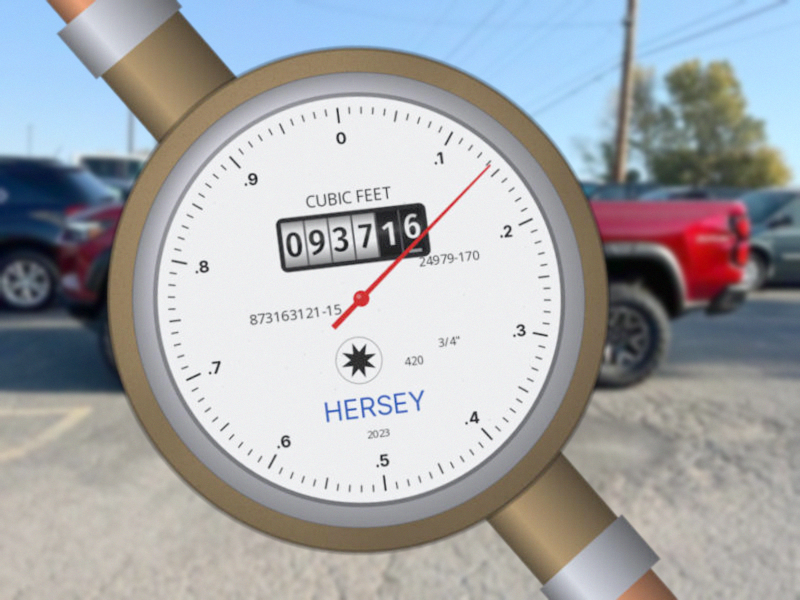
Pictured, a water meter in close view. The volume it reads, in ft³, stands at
93716.14 ft³
